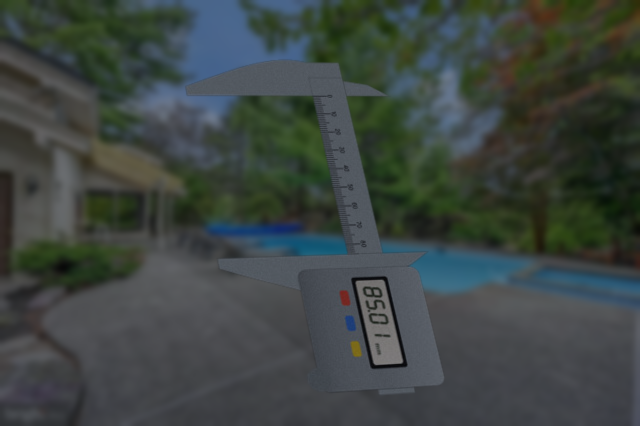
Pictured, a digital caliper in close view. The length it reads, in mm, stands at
85.01 mm
